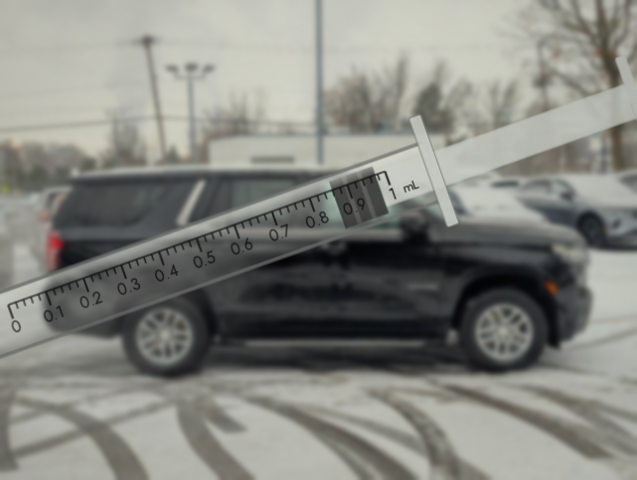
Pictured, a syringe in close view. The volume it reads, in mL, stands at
0.86 mL
